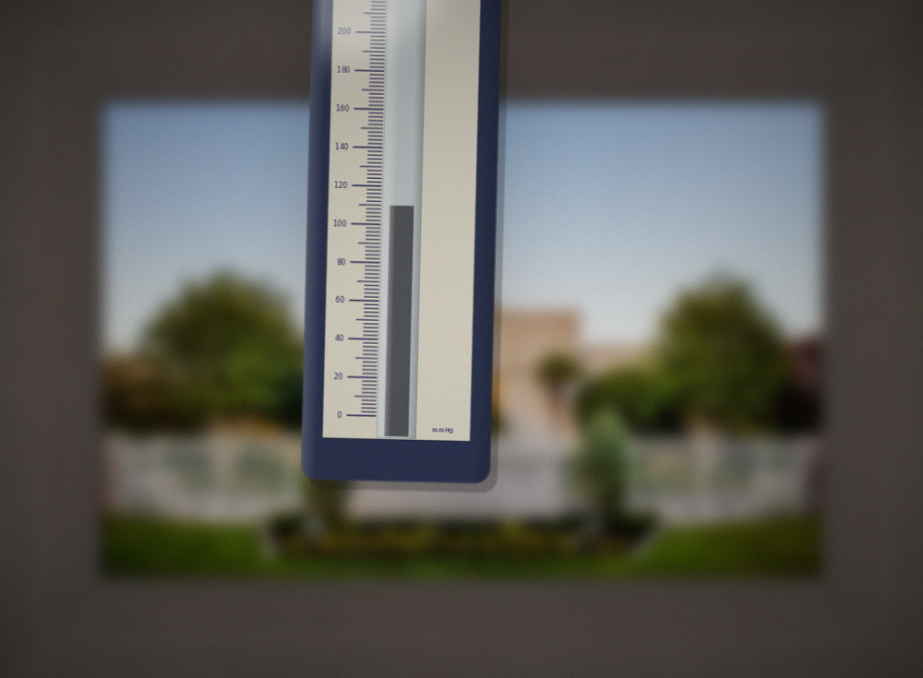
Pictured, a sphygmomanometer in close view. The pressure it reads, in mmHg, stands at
110 mmHg
